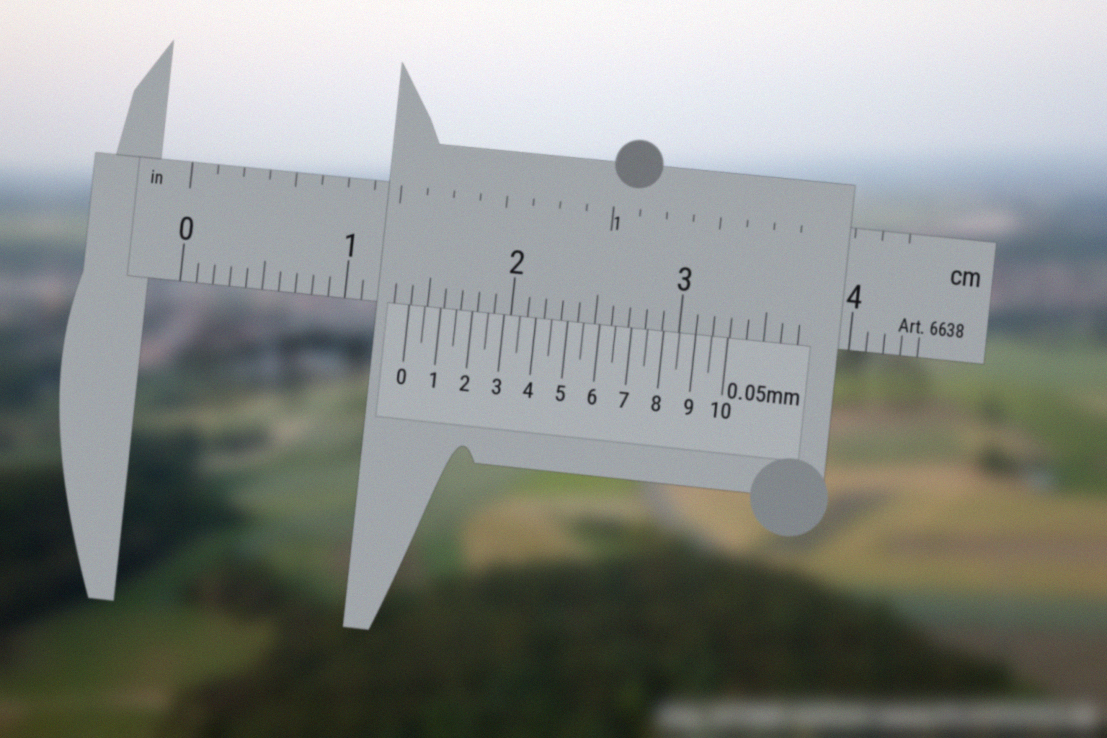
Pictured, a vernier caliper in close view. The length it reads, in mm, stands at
13.9 mm
